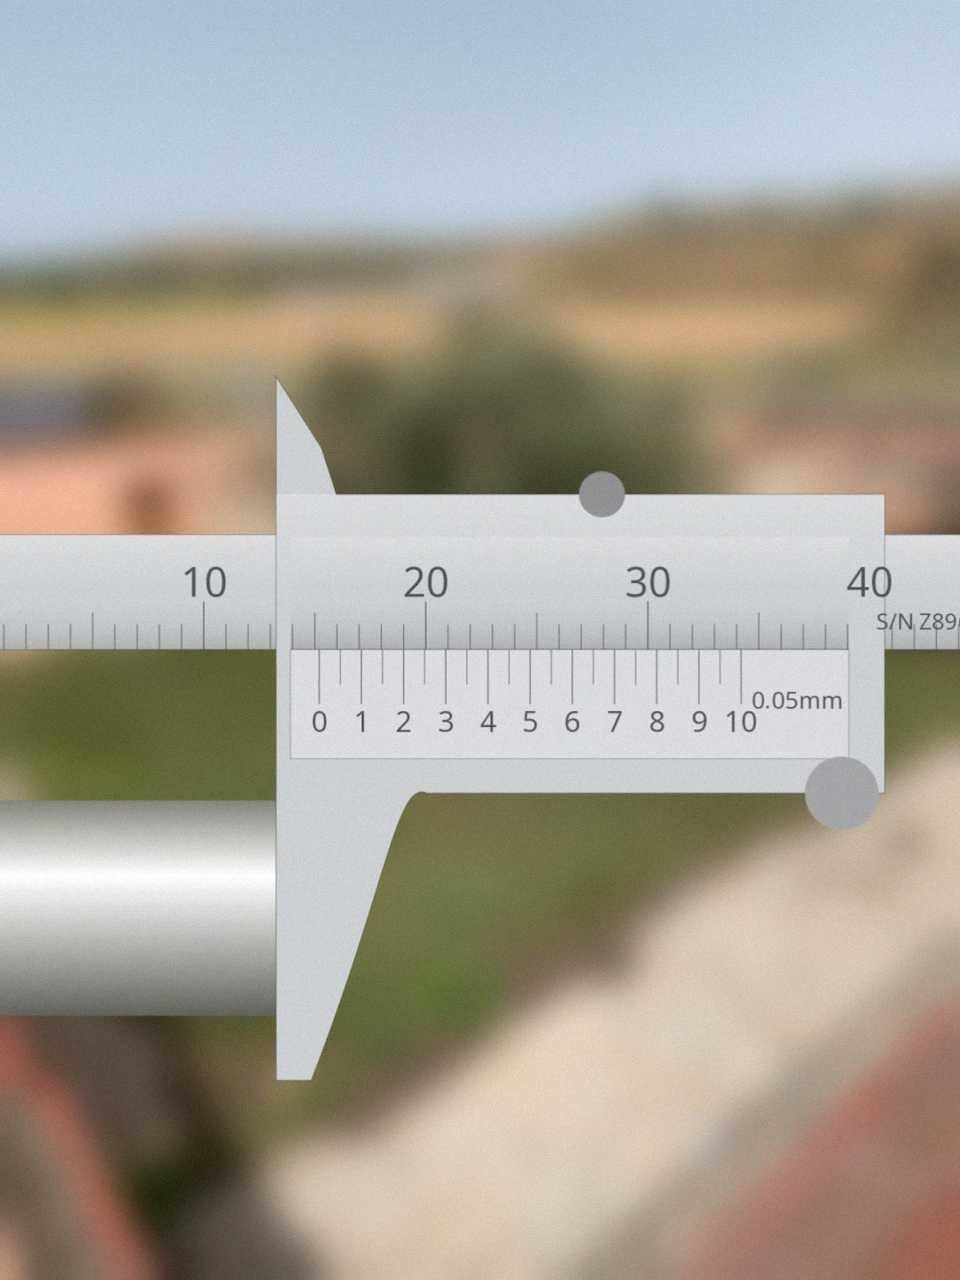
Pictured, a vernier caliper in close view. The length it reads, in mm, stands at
15.2 mm
